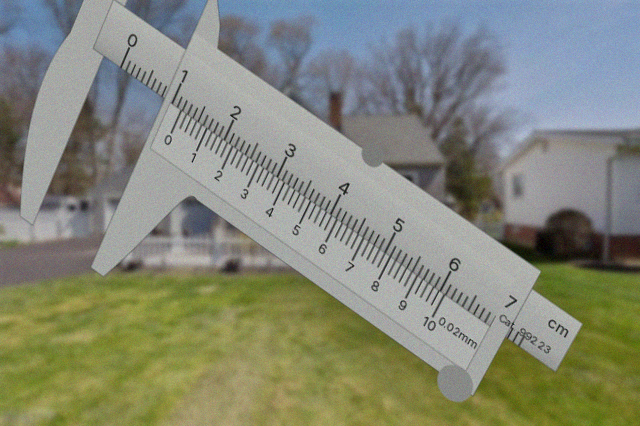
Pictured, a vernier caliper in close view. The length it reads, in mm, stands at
11.8 mm
